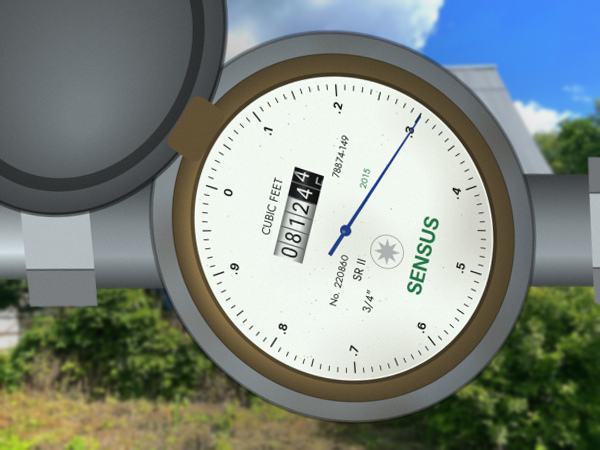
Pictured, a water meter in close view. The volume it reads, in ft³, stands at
81244.30 ft³
